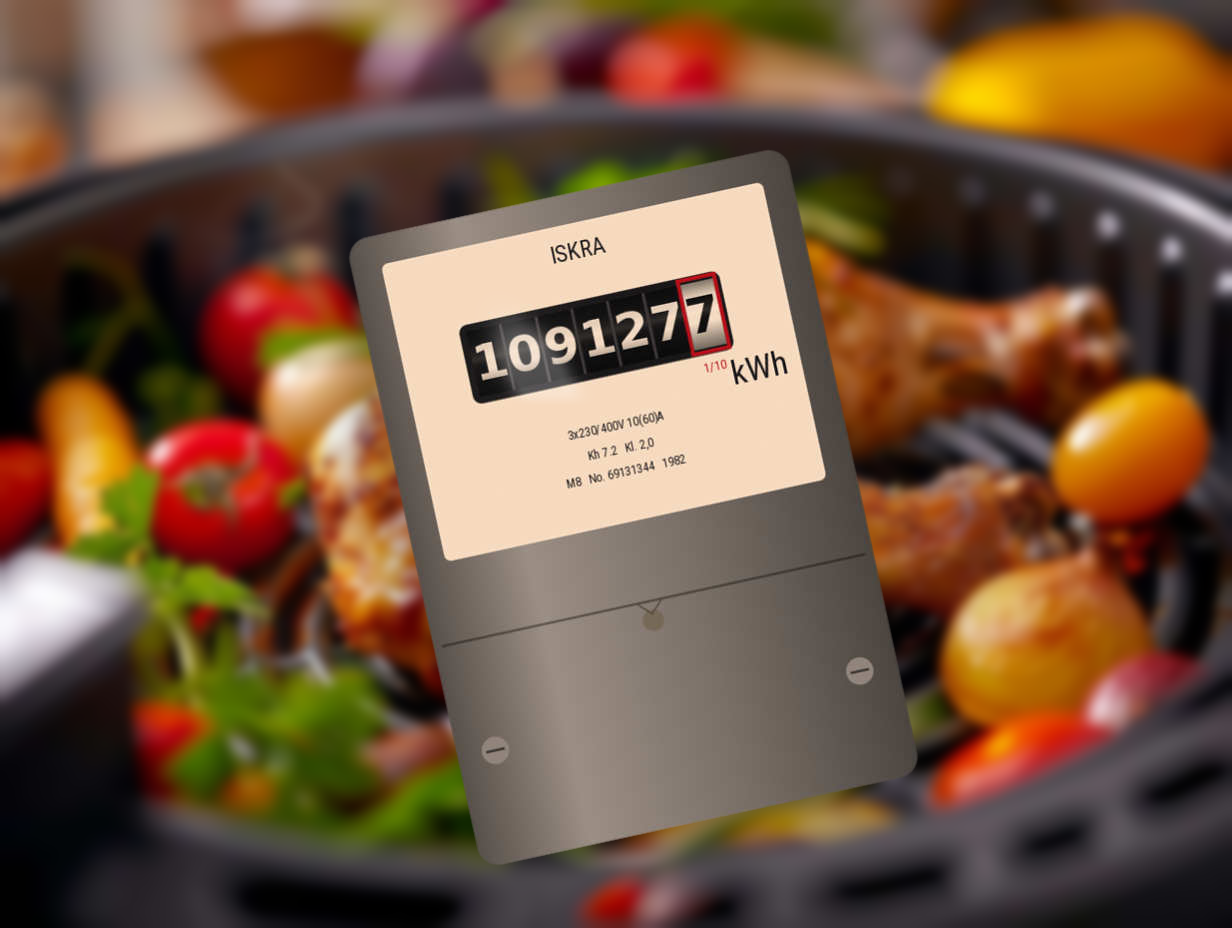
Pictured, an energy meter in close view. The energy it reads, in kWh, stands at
109127.7 kWh
